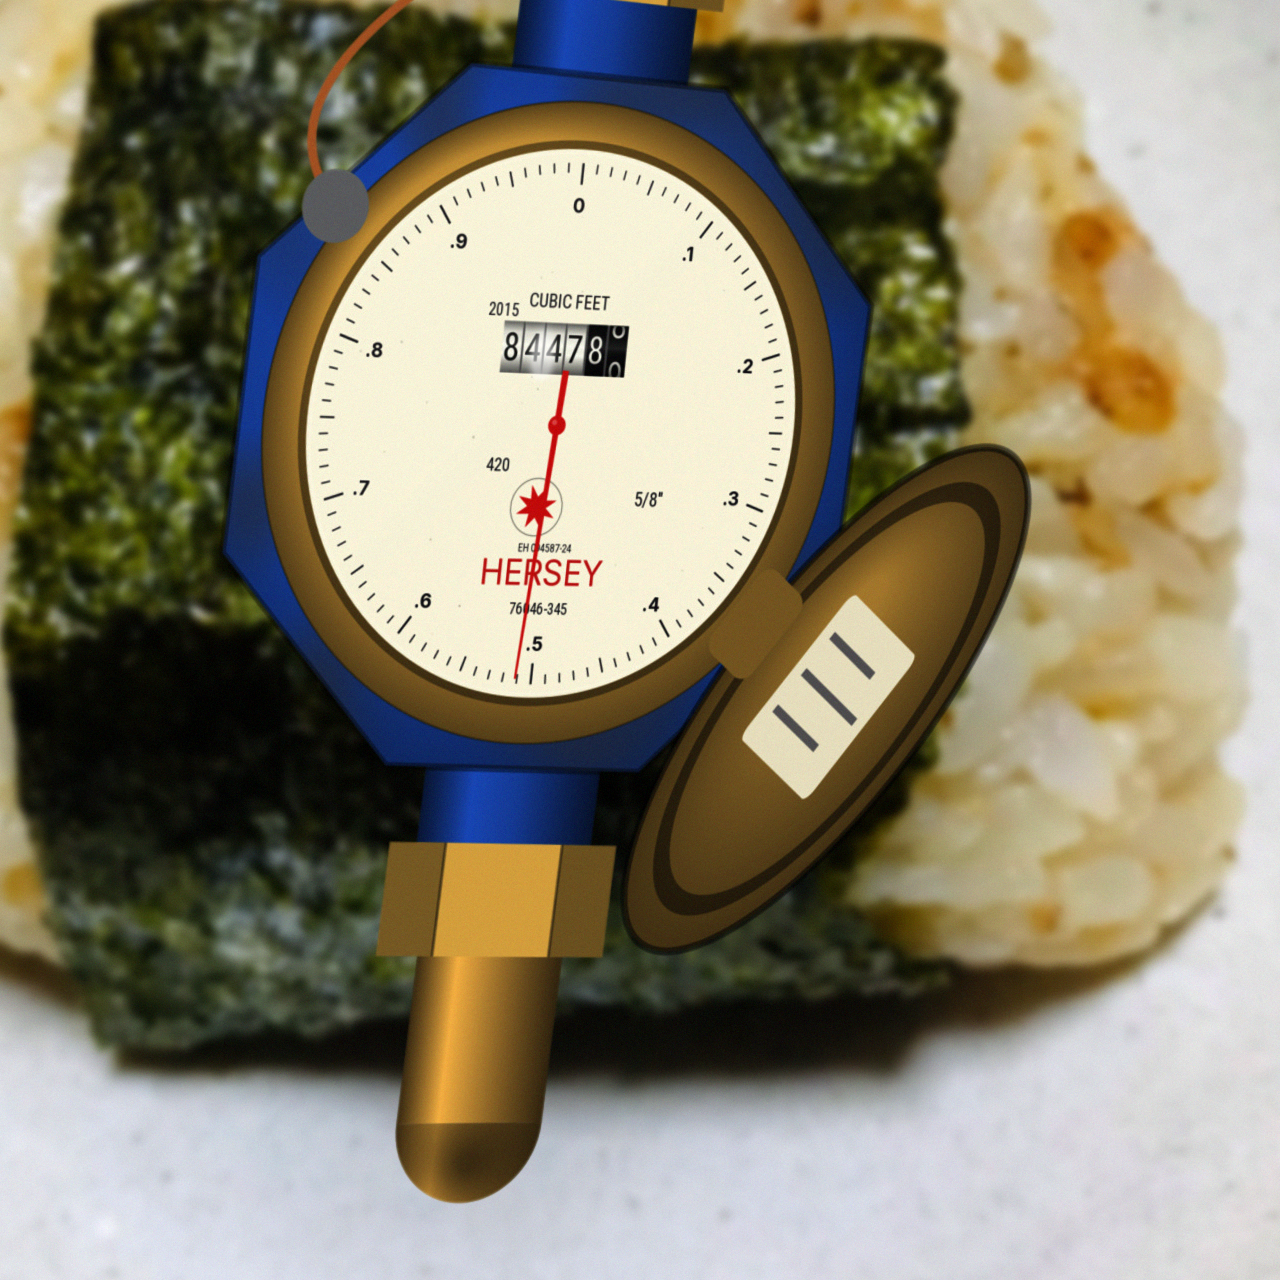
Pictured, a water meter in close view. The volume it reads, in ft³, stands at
844788.51 ft³
